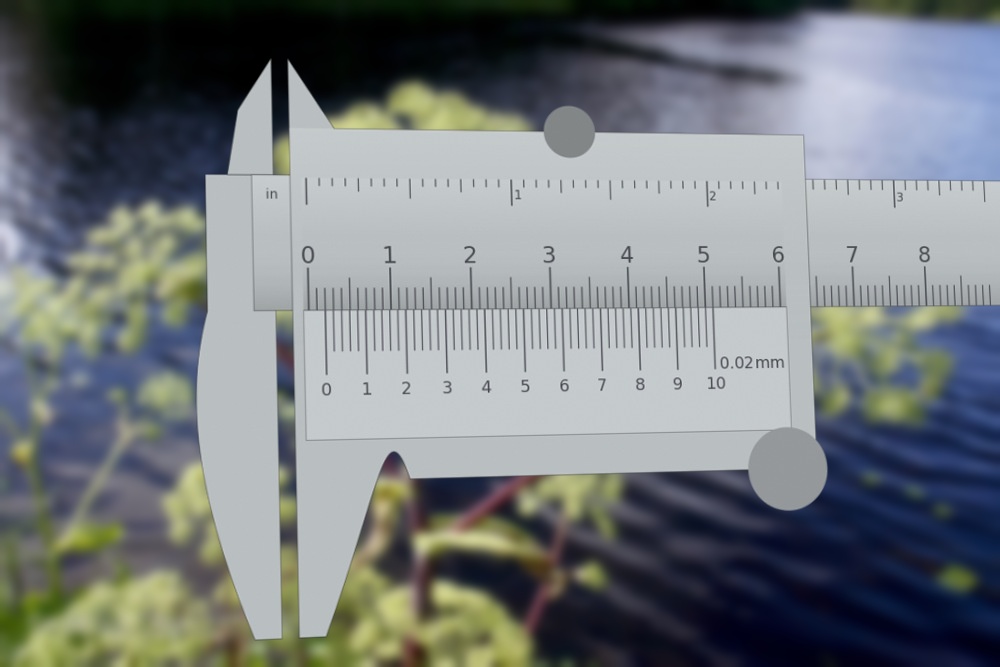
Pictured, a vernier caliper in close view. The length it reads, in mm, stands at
2.0 mm
